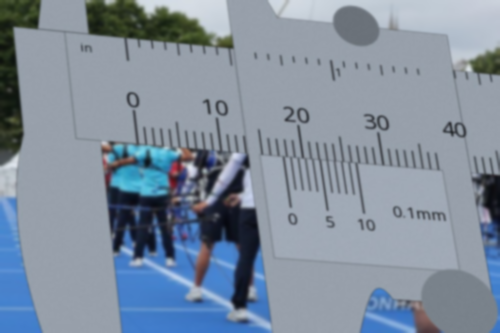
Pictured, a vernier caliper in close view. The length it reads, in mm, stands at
17.6 mm
